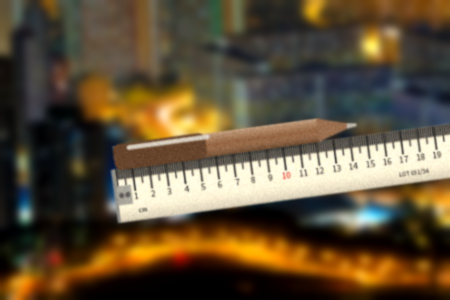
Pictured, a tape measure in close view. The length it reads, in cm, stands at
14.5 cm
